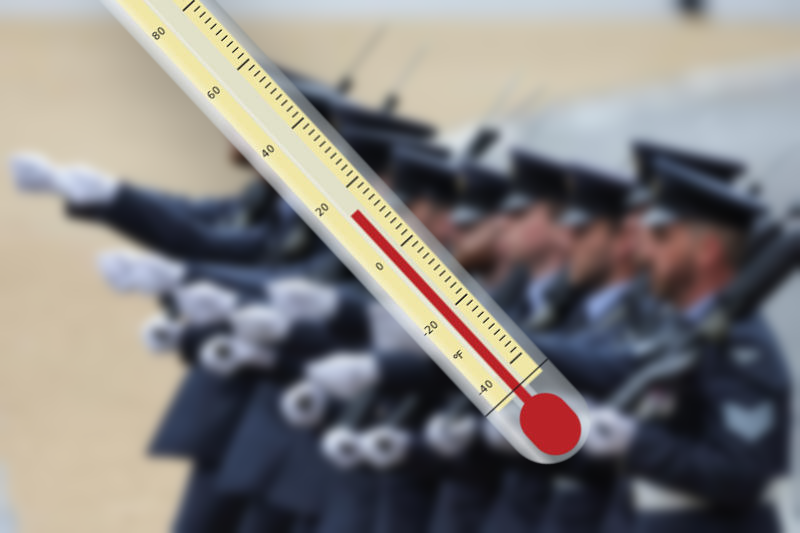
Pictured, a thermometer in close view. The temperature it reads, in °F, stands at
14 °F
